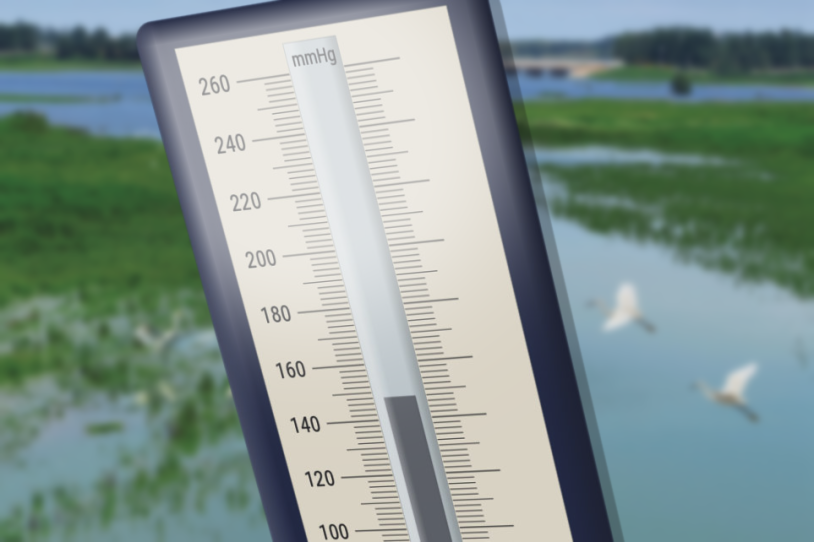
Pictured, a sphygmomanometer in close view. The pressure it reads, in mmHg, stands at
148 mmHg
